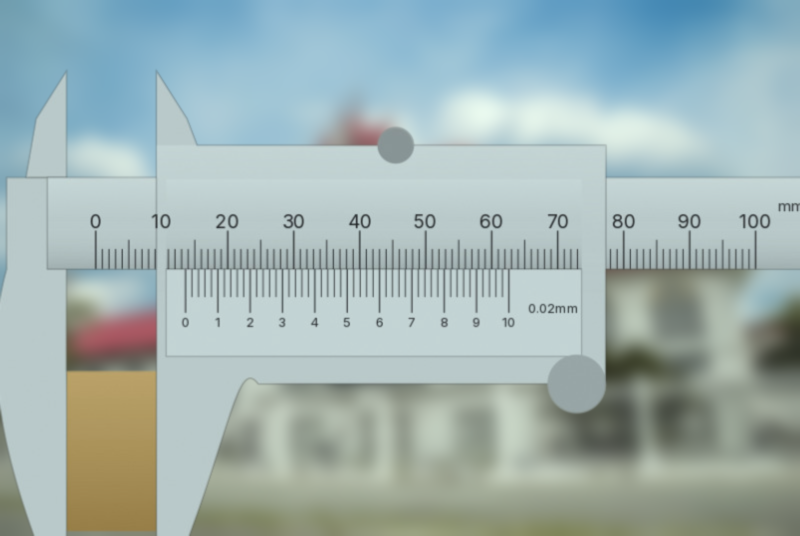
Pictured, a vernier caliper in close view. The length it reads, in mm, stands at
13.6 mm
